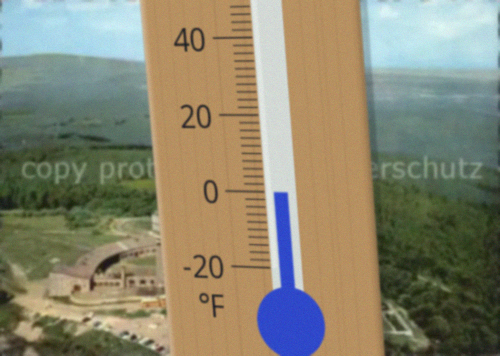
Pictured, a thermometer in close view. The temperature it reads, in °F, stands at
0 °F
